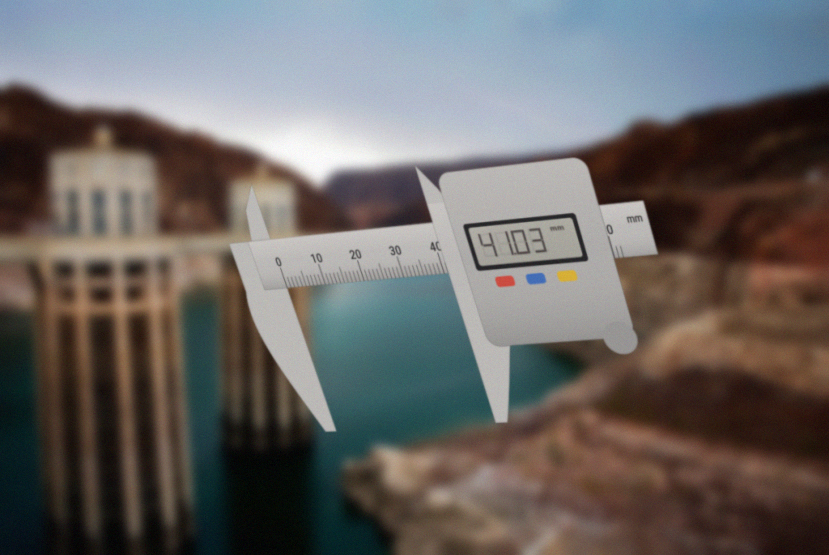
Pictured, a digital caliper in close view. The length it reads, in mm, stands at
41.03 mm
